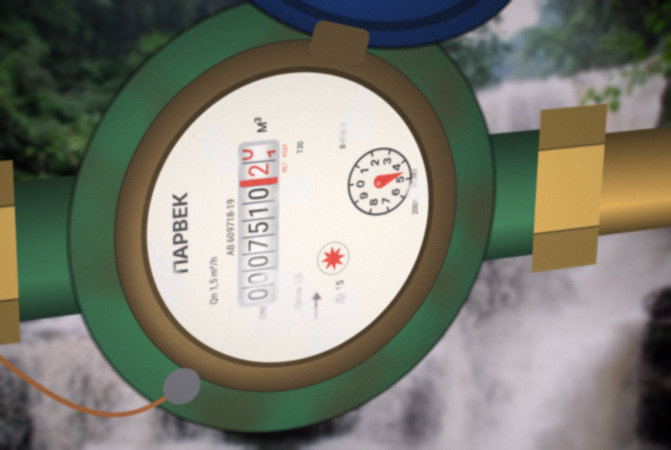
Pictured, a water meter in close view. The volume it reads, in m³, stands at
7510.204 m³
